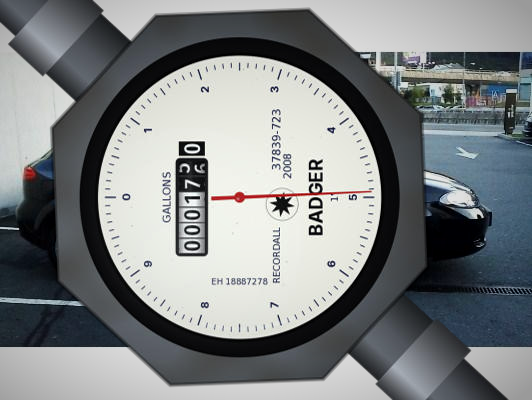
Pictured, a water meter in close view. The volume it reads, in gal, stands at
1754.9 gal
